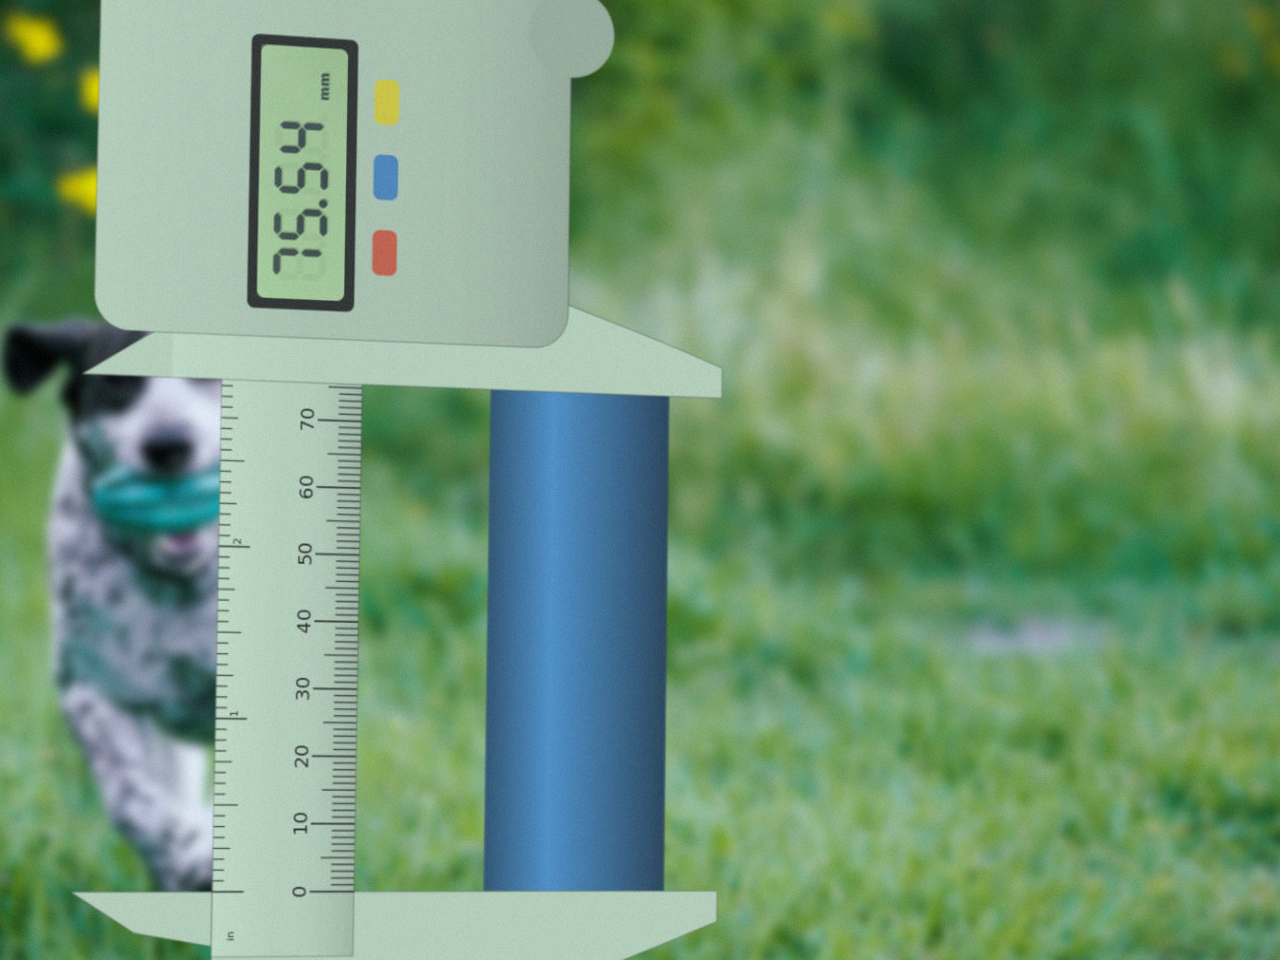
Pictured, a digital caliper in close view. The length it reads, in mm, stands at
75.54 mm
